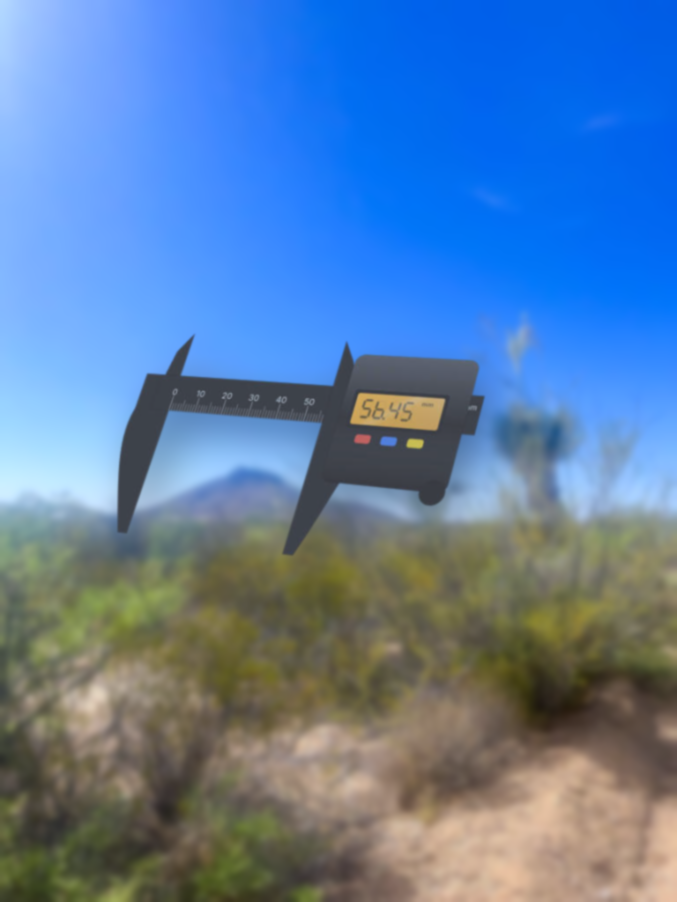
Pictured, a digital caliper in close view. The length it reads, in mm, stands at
56.45 mm
